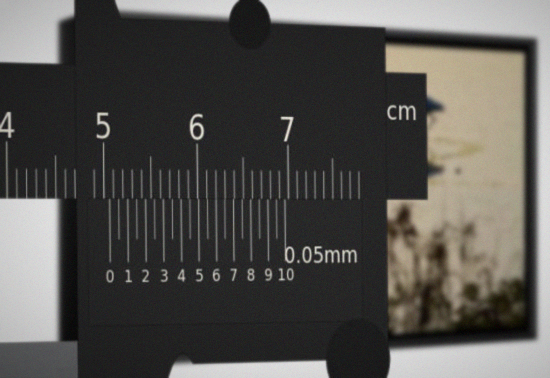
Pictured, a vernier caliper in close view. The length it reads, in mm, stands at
50.6 mm
